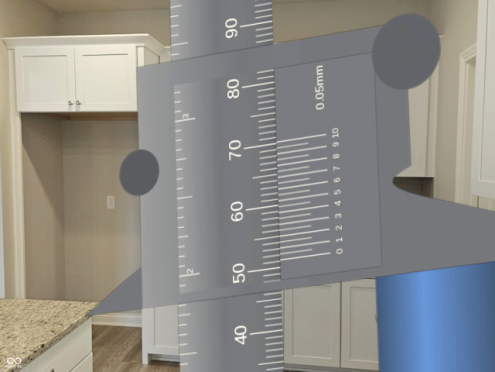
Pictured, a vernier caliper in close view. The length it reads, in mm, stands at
51.2 mm
